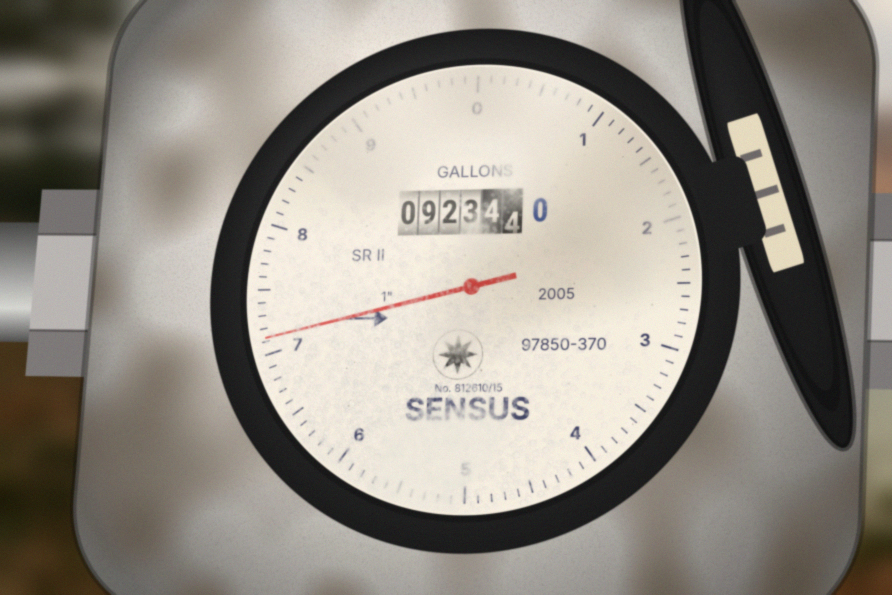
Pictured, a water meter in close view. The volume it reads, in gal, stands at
923437.1 gal
